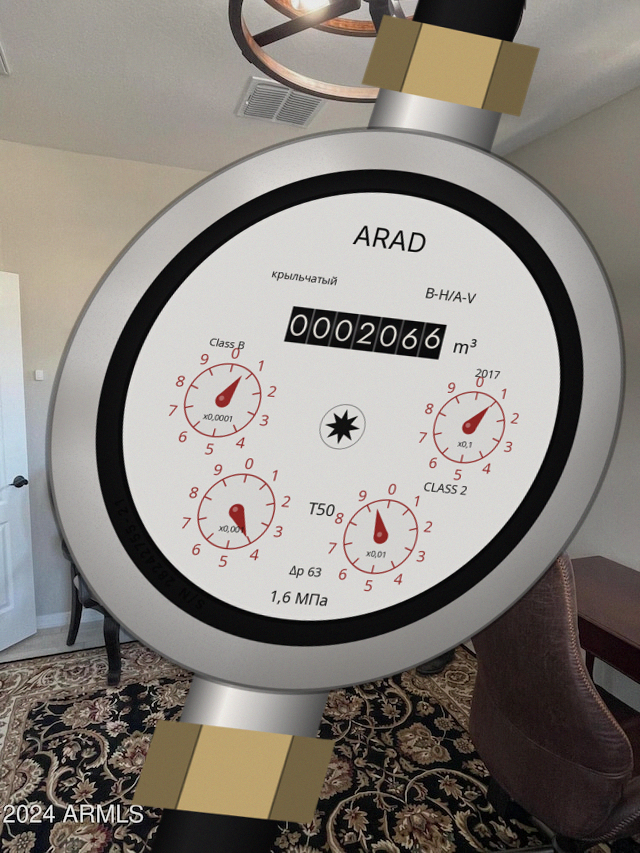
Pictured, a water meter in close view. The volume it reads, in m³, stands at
2066.0940 m³
